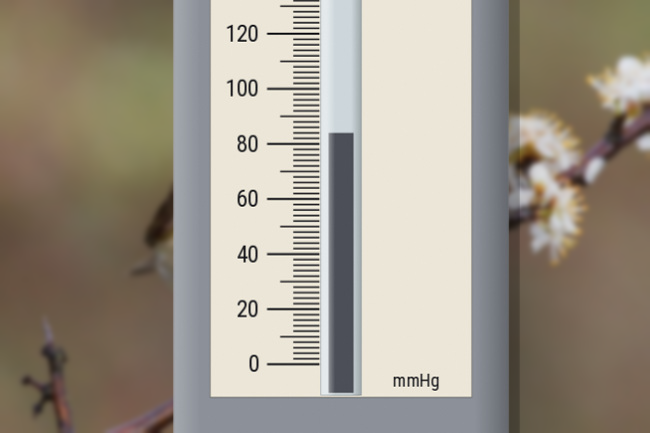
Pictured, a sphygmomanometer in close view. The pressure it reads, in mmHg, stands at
84 mmHg
